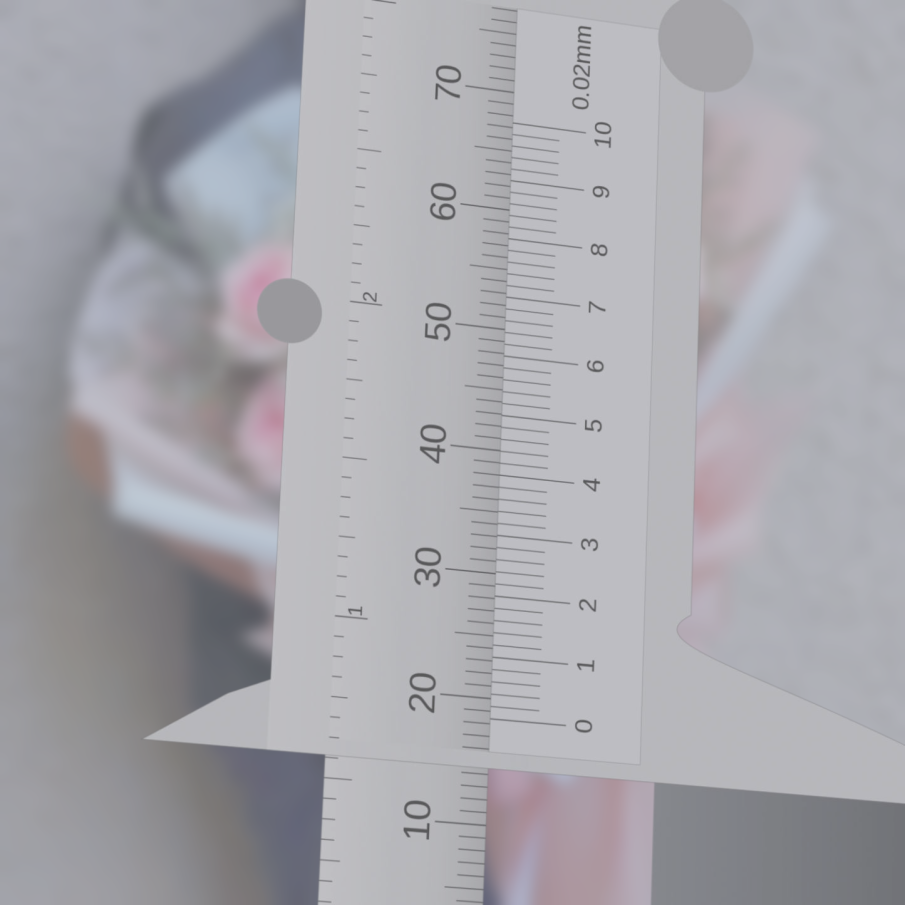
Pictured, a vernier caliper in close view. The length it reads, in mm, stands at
18.4 mm
